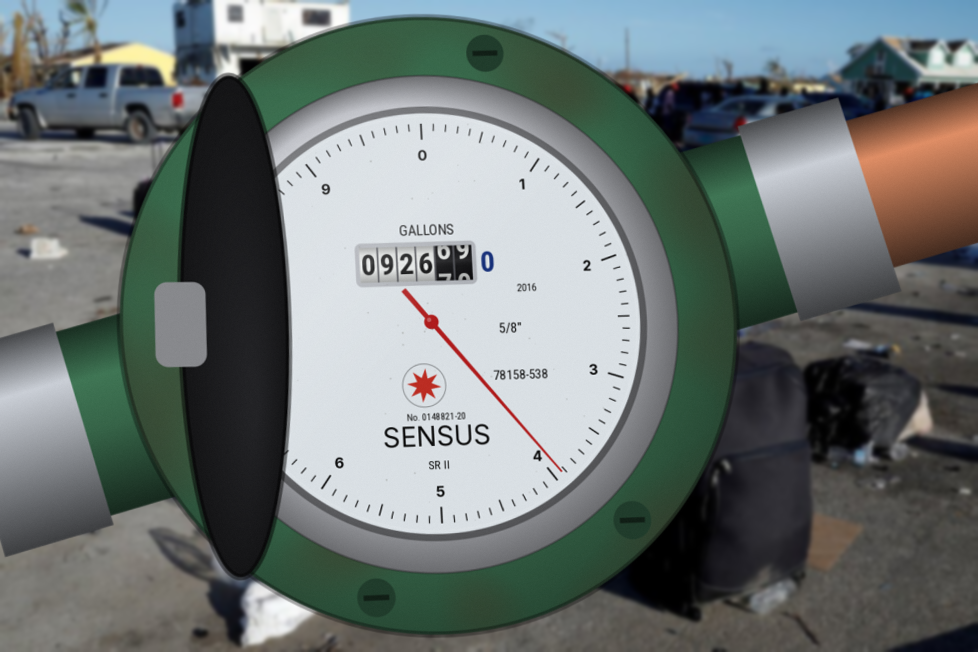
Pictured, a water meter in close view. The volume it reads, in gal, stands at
926693.9 gal
